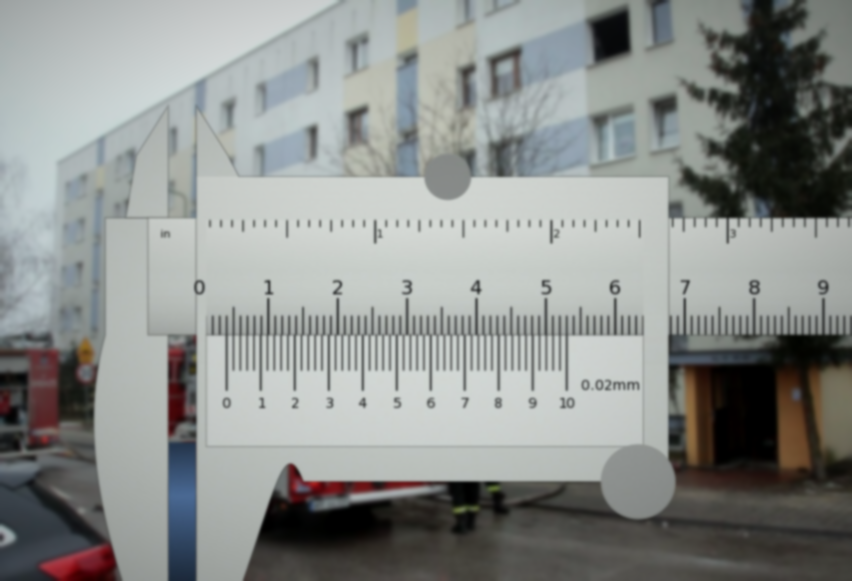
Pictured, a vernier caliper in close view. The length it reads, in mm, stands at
4.0 mm
